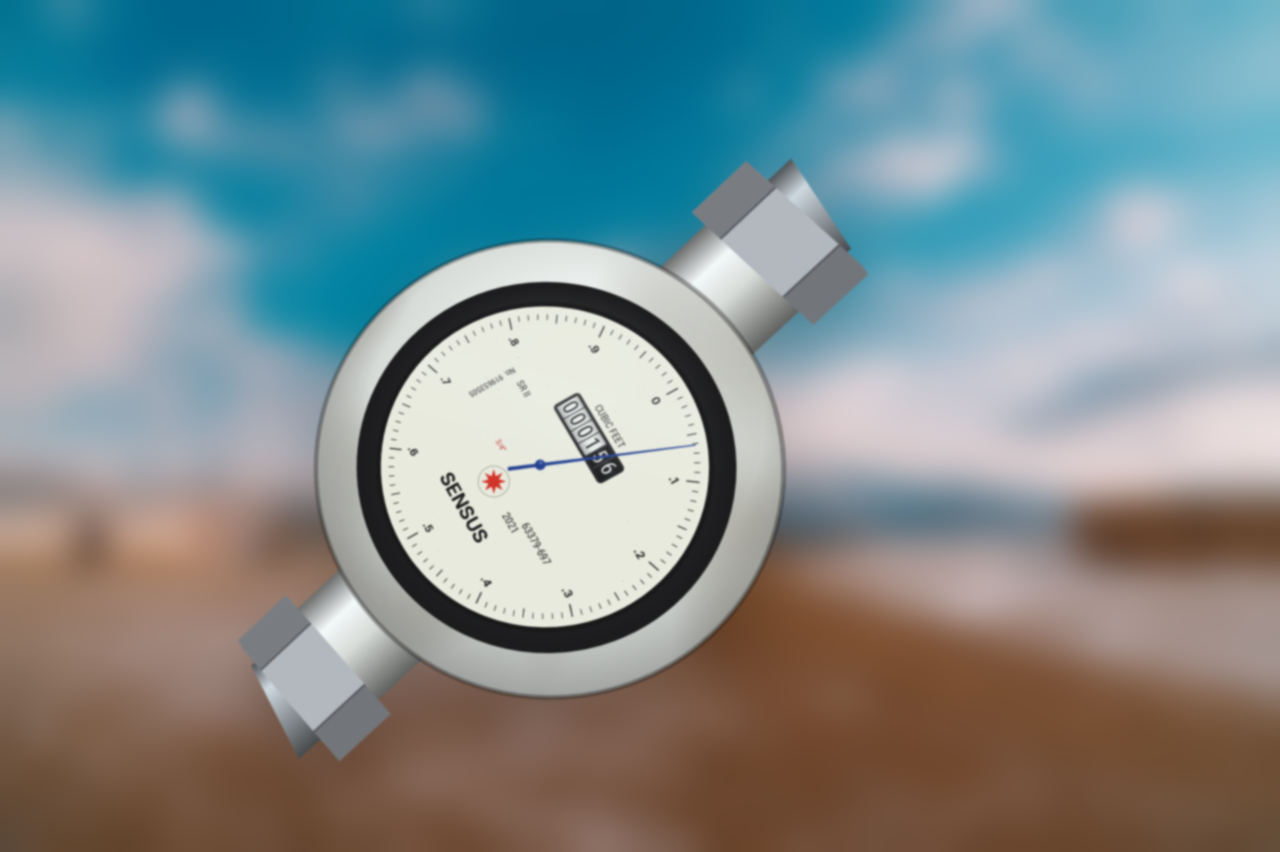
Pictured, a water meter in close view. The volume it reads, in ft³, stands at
156.06 ft³
